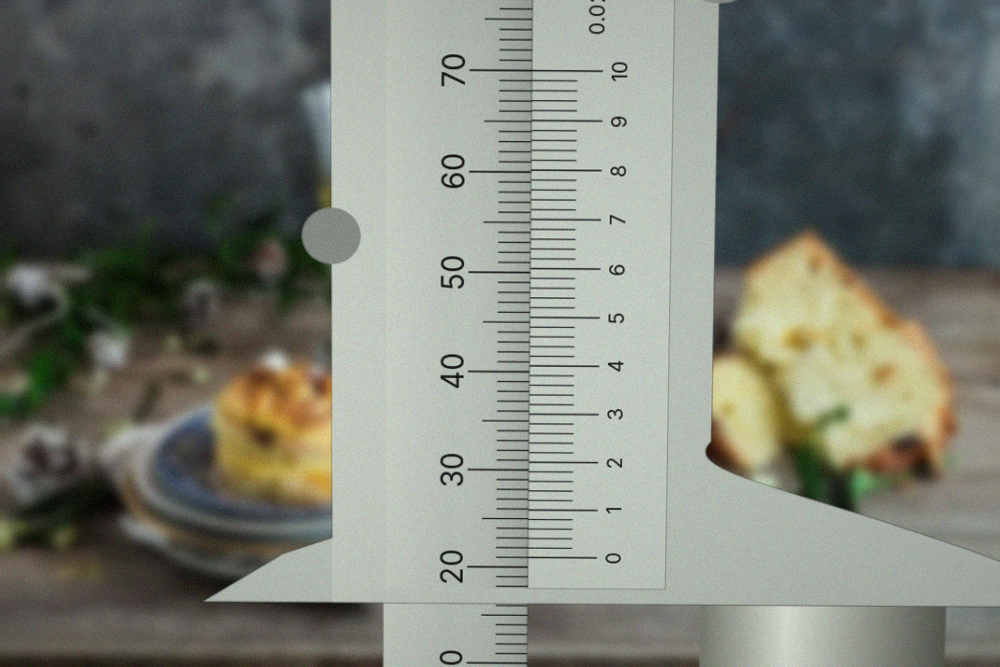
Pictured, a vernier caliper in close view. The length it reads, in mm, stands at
21.0 mm
